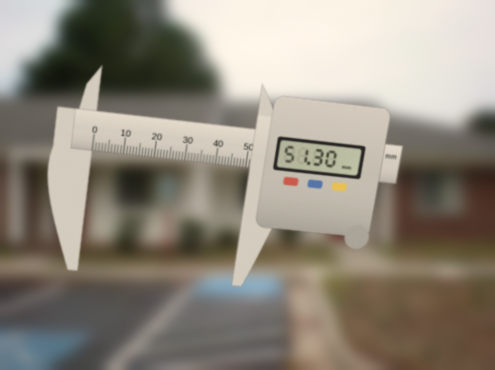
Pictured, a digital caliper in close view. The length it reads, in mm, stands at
51.30 mm
